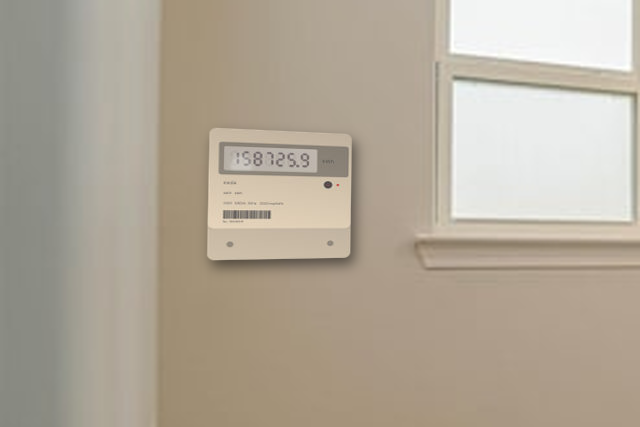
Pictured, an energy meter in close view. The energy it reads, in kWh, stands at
158725.9 kWh
